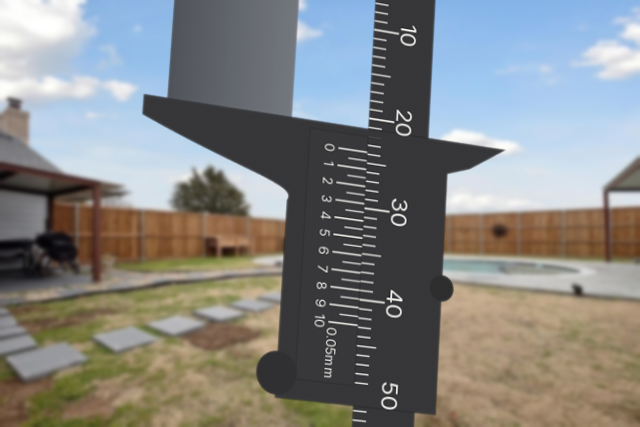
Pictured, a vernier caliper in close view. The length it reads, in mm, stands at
23.8 mm
